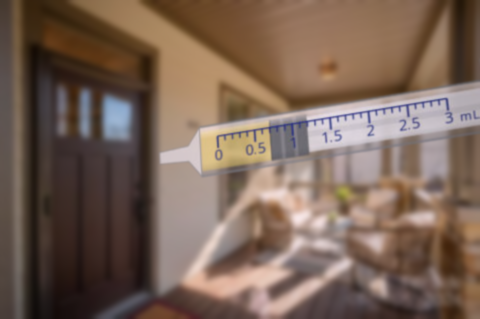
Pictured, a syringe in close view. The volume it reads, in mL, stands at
0.7 mL
